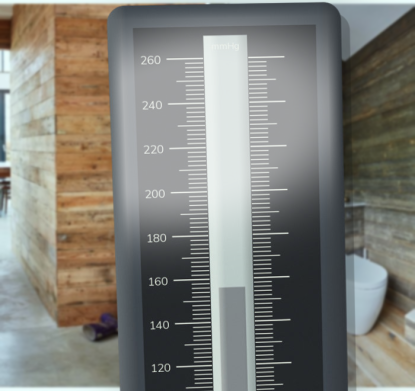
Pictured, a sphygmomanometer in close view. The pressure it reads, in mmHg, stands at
156 mmHg
